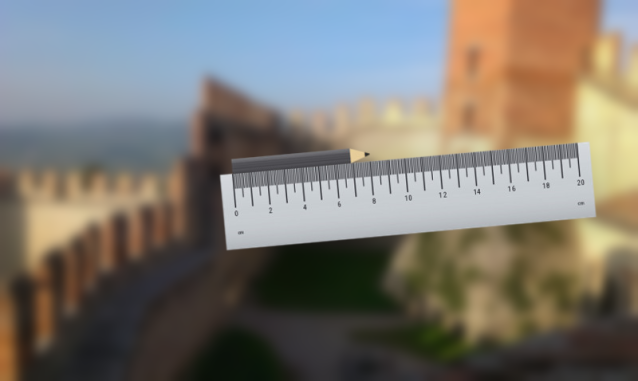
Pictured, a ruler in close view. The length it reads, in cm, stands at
8 cm
